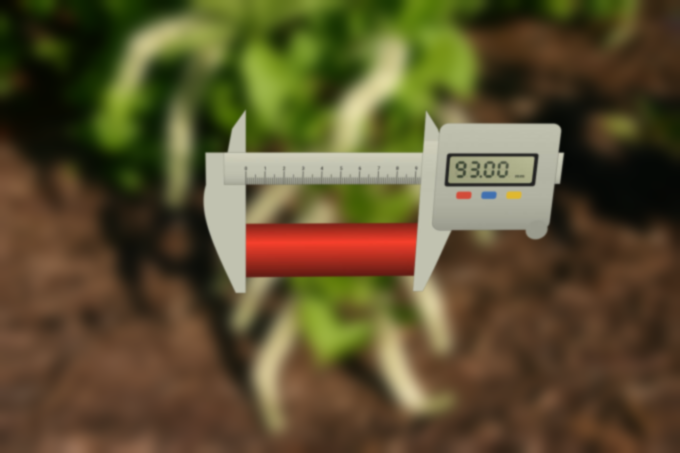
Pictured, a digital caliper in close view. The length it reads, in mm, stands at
93.00 mm
